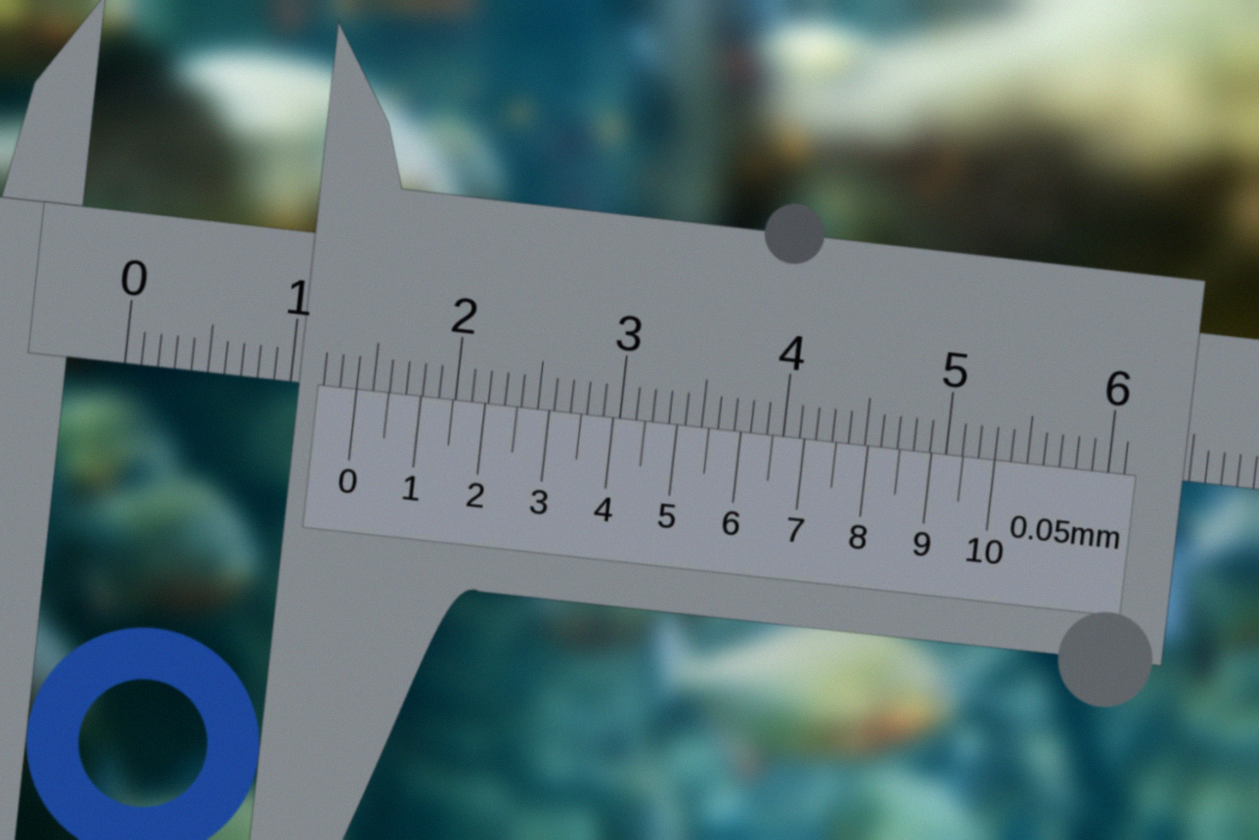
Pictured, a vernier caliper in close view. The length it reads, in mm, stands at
14.0 mm
